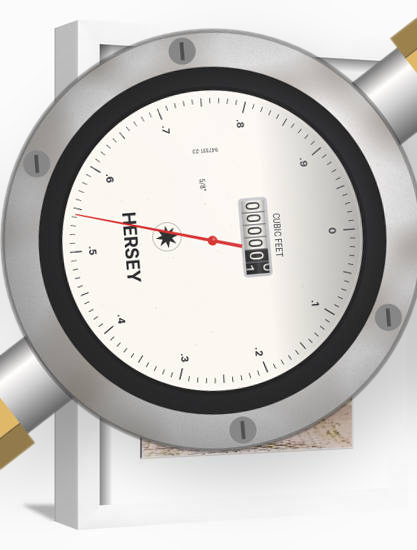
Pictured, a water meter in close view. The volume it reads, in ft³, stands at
0.54 ft³
